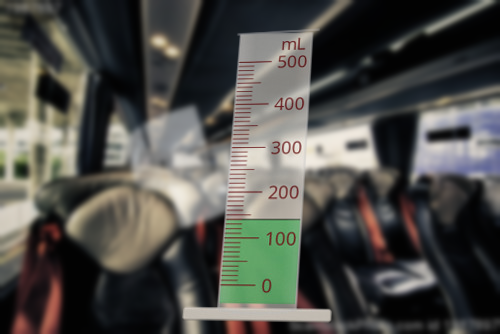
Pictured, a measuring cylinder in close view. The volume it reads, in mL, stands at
140 mL
